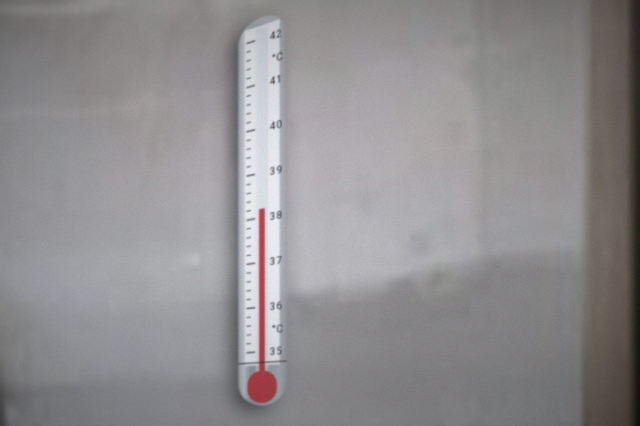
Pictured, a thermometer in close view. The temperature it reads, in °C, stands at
38.2 °C
